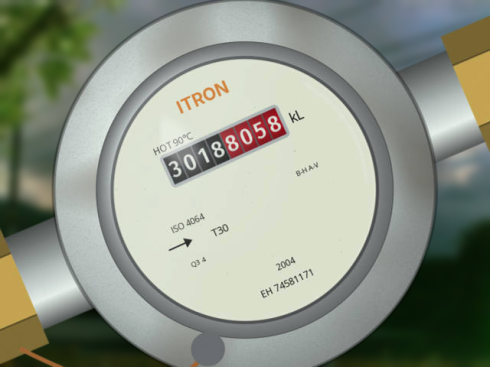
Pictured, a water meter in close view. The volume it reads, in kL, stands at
3018.8058 kL
